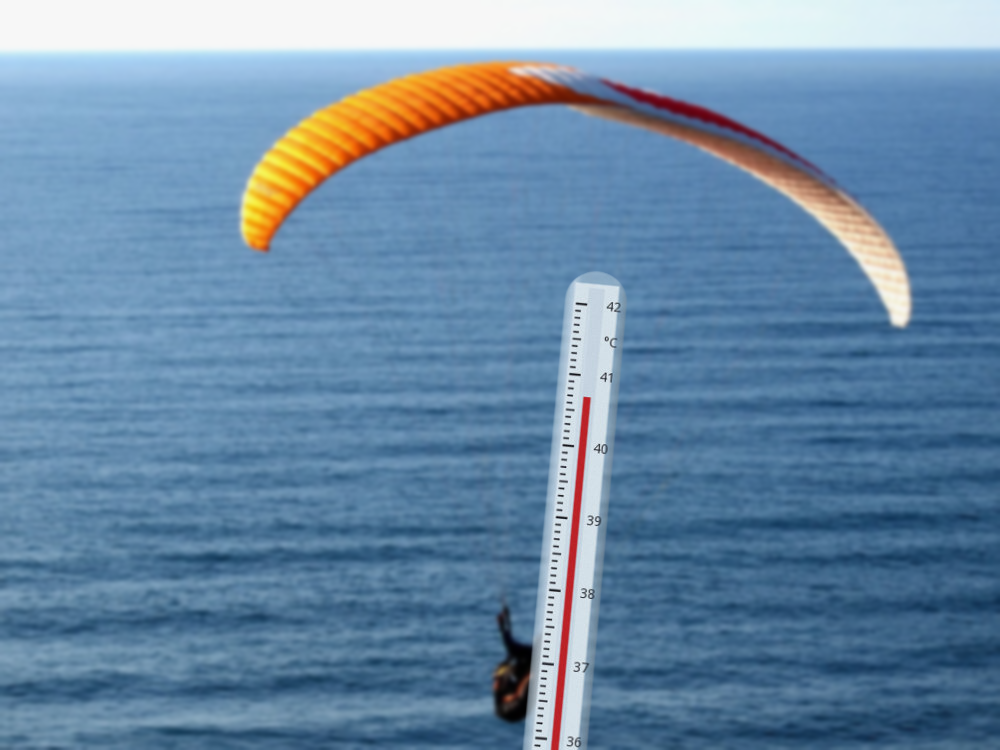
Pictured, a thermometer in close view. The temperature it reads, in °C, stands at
40.7 °C
